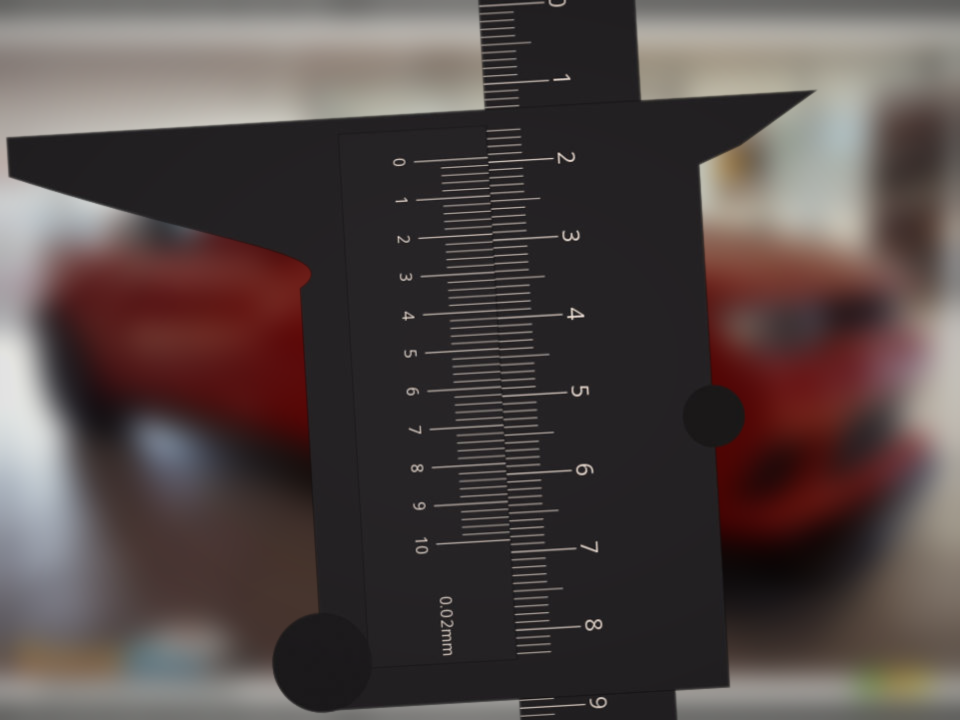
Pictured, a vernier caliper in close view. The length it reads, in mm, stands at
19.4 mm
